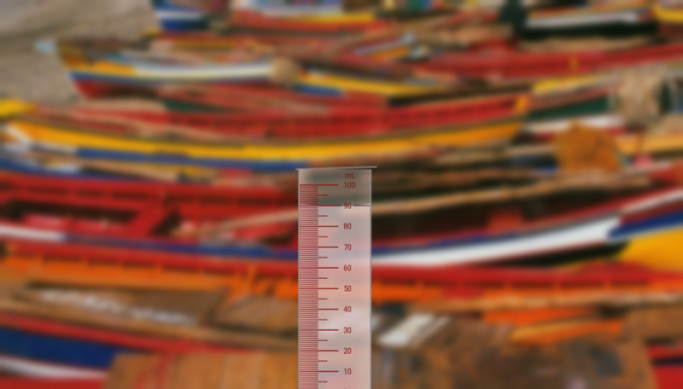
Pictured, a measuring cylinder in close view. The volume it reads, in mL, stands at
90 mL
